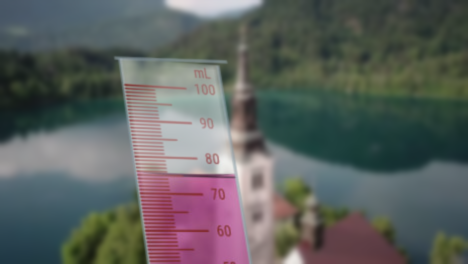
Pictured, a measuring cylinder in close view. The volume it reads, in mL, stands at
75 mL
